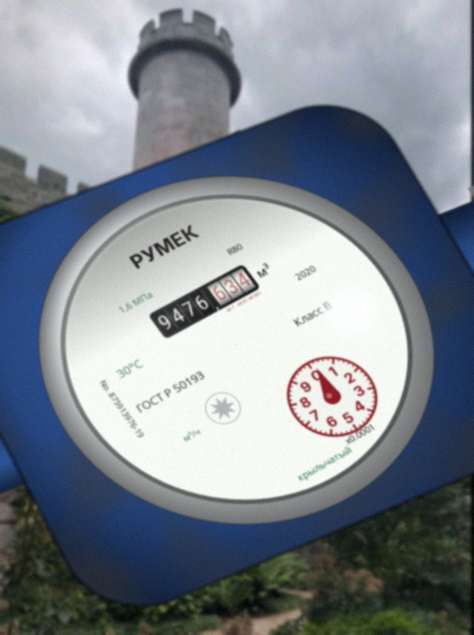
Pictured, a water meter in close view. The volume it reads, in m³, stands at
9476.6340 m³
